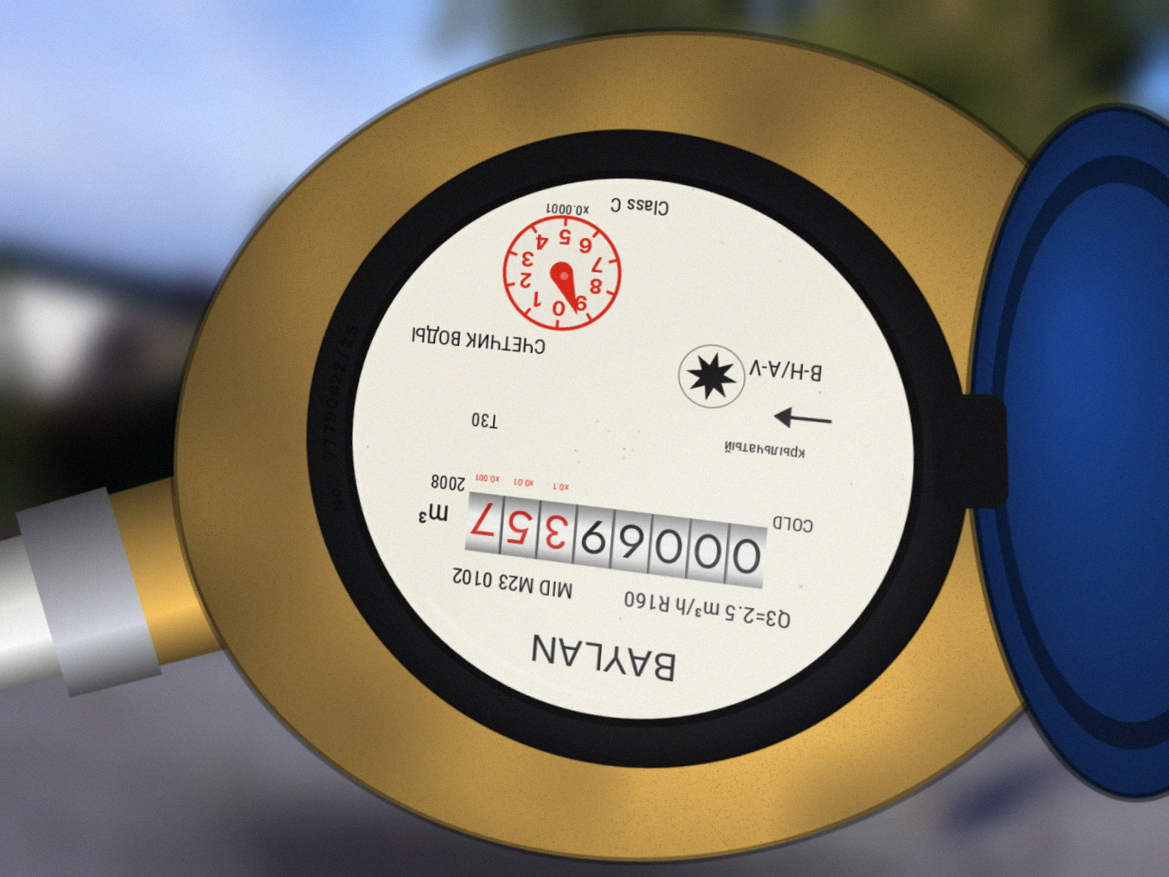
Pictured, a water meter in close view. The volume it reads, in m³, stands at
69.3569 m³
